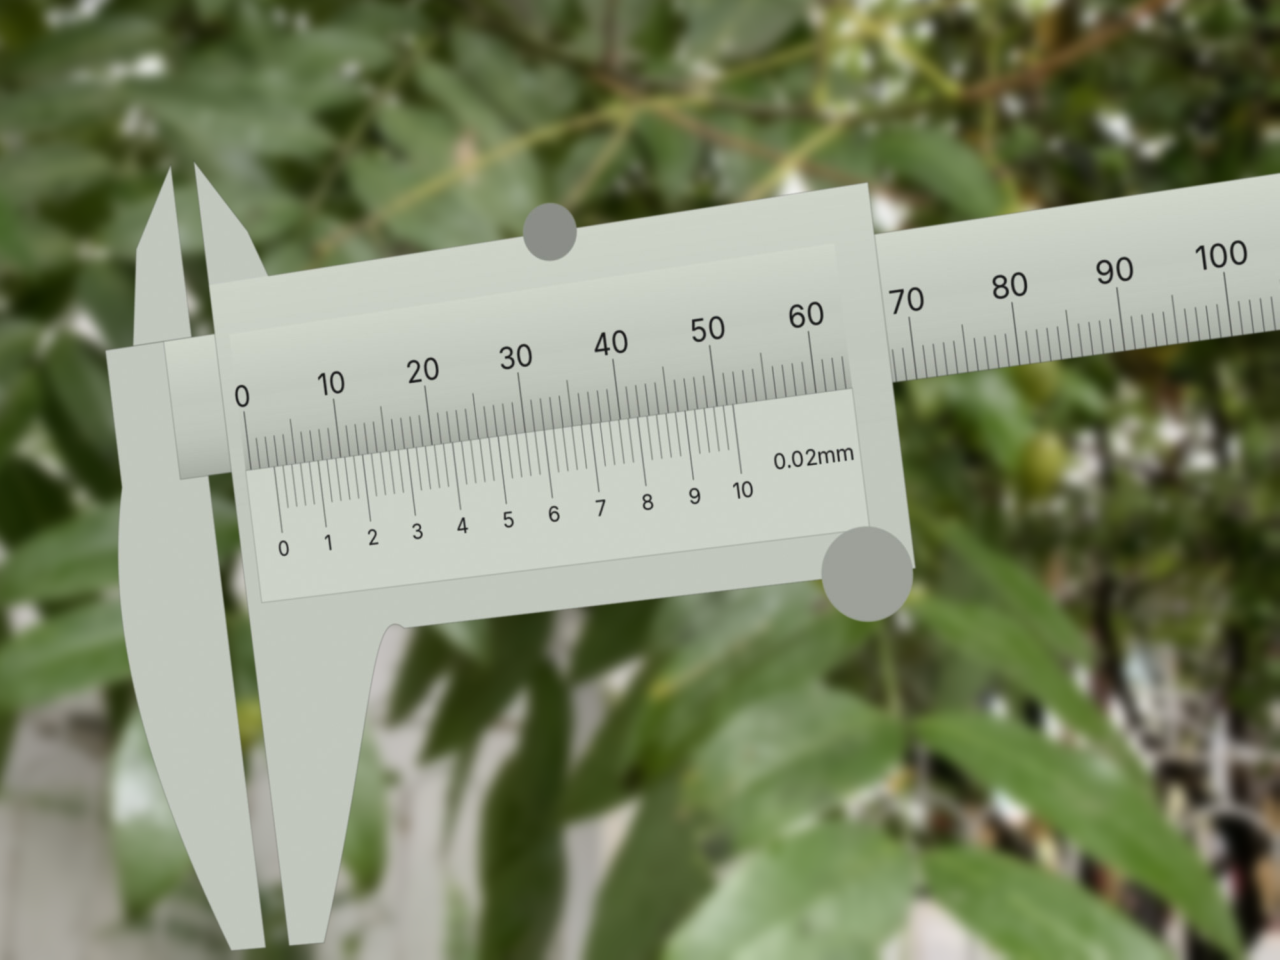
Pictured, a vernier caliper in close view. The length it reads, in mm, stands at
2.6 mm
